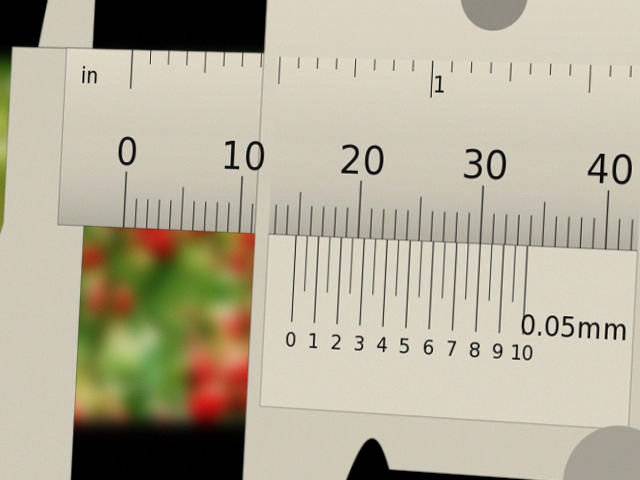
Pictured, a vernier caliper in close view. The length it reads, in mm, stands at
14.8 mm
